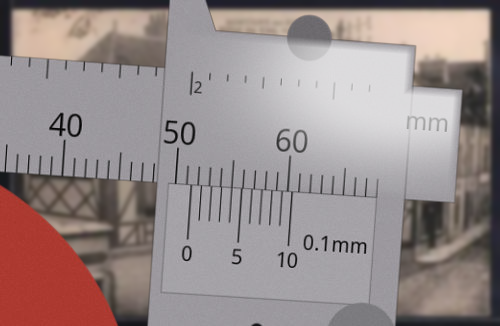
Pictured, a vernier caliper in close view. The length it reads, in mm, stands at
51.4 mm
